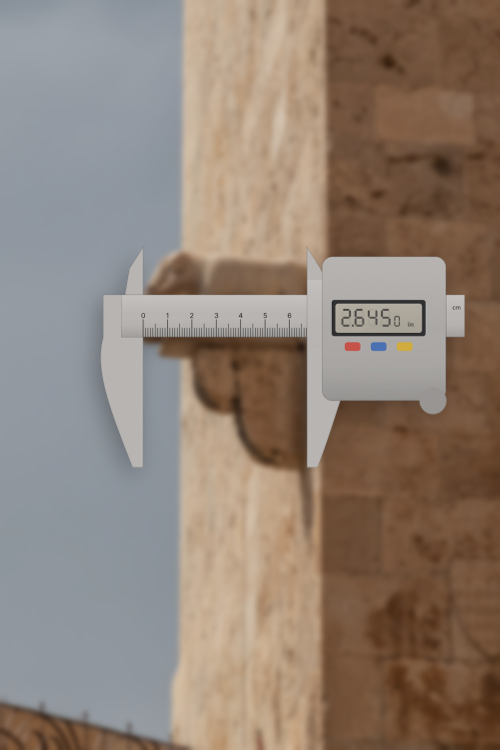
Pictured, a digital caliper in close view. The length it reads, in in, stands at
2.6450 in
